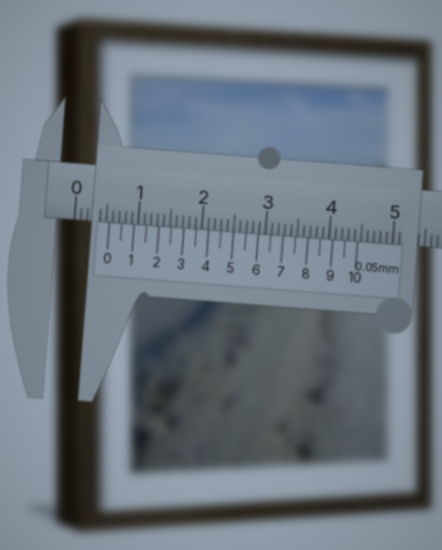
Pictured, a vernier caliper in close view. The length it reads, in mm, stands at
5.5 mm
